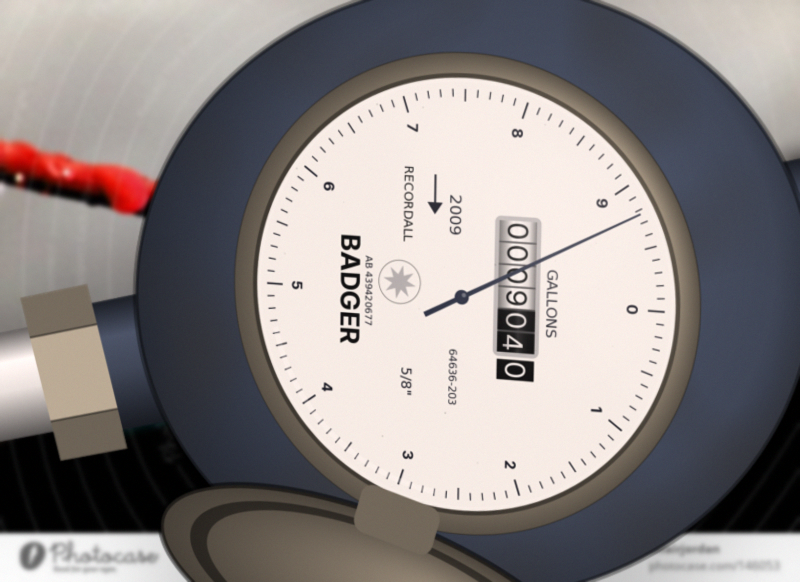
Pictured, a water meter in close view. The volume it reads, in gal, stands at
9039.2 gal
